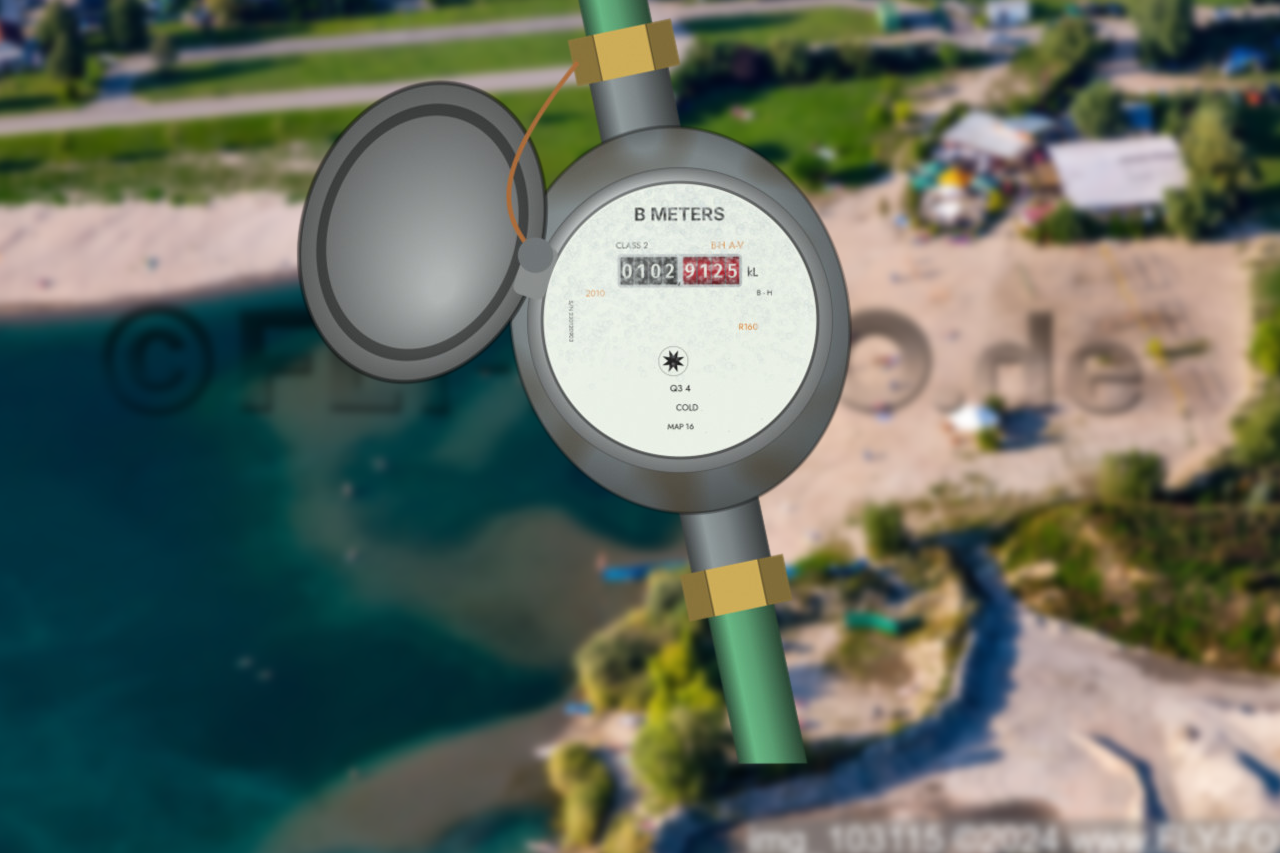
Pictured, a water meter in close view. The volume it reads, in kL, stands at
102.9125 kL
